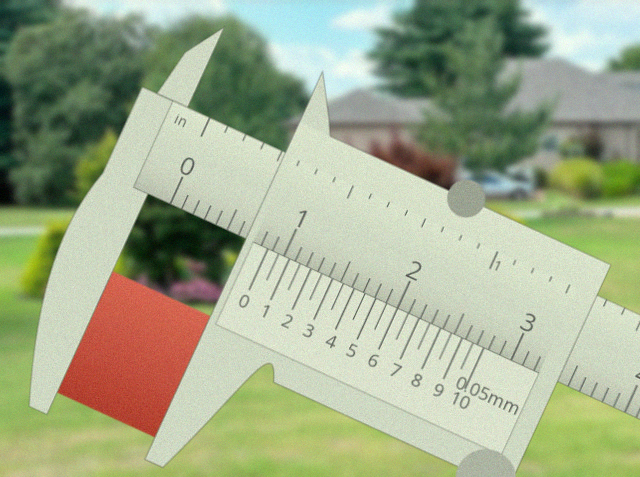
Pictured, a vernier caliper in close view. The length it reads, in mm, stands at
8.6 mm
